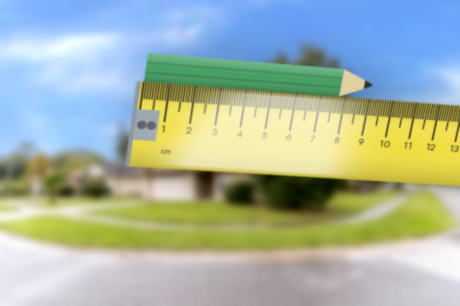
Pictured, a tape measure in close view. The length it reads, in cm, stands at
9 cm
